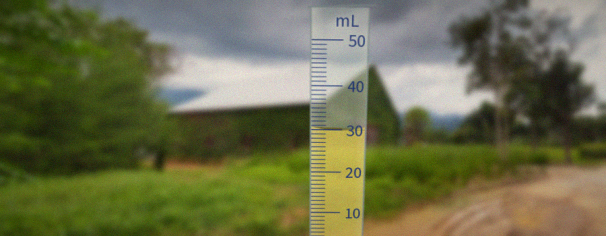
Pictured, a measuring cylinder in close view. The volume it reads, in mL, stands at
30 mL
